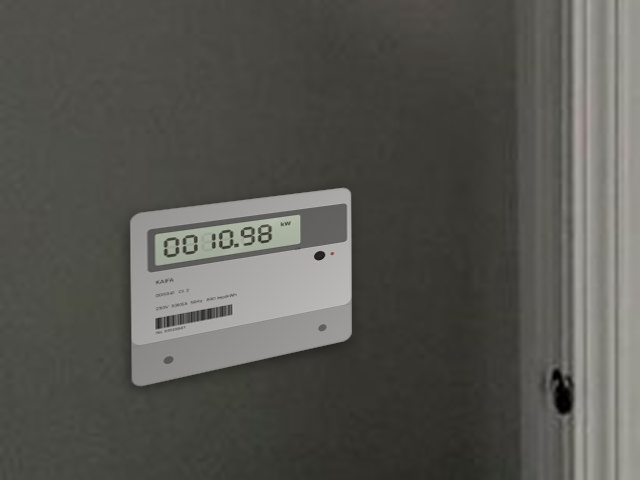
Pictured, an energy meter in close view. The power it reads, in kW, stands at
10.98 kW
